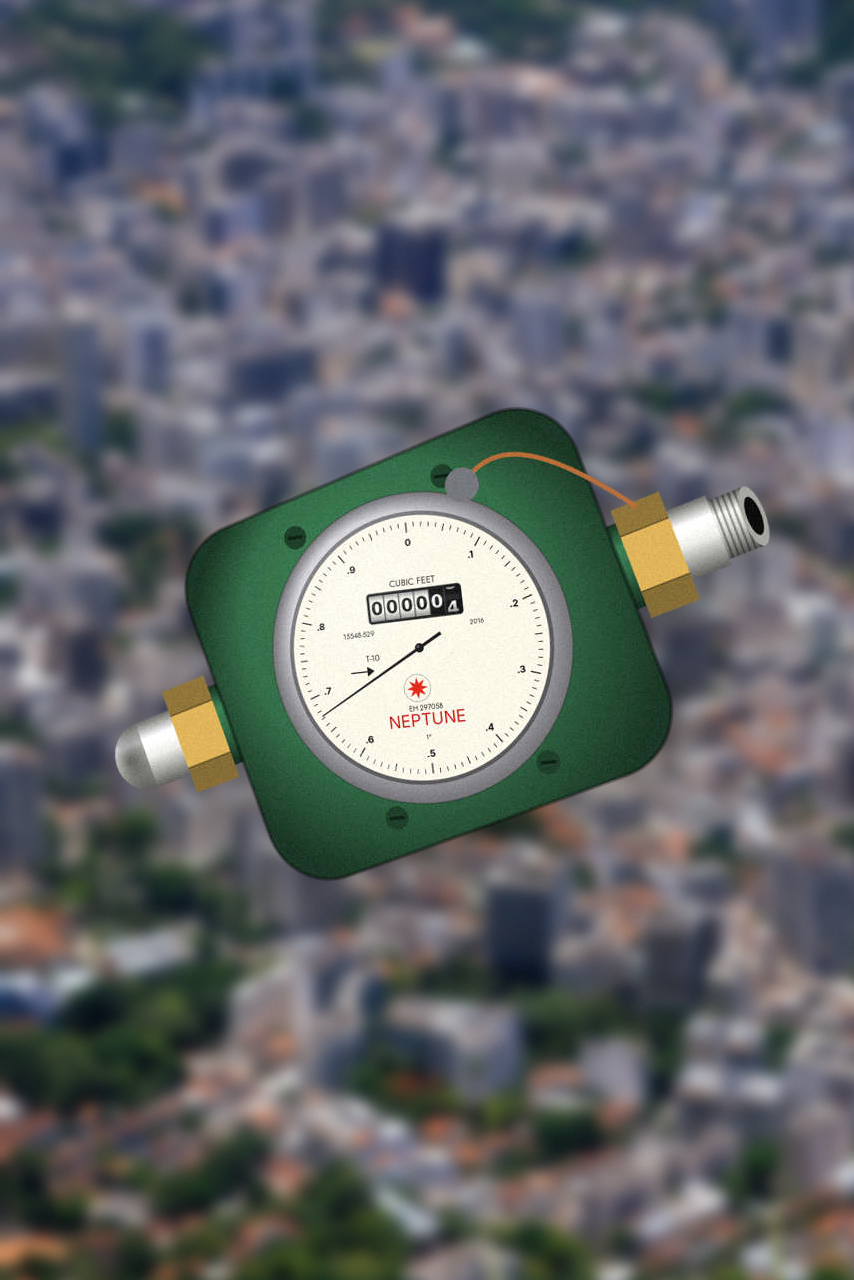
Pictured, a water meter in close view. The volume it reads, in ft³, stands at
3.67 ft³
